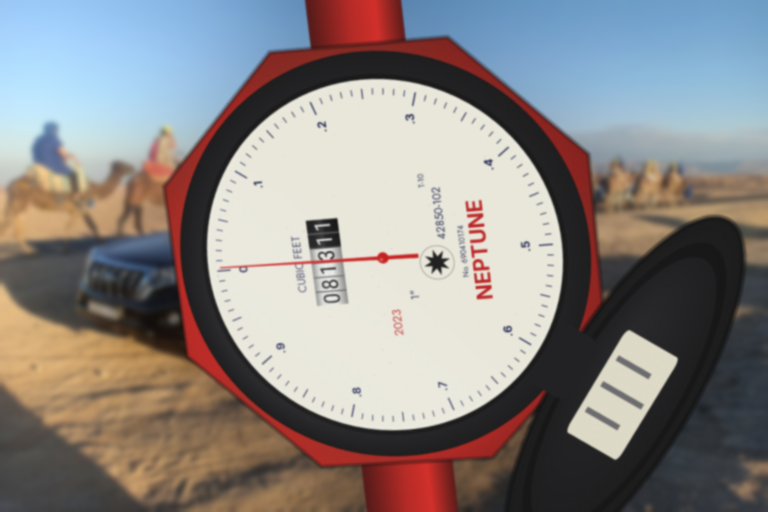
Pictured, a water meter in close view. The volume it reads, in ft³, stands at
81311.00 ft³
